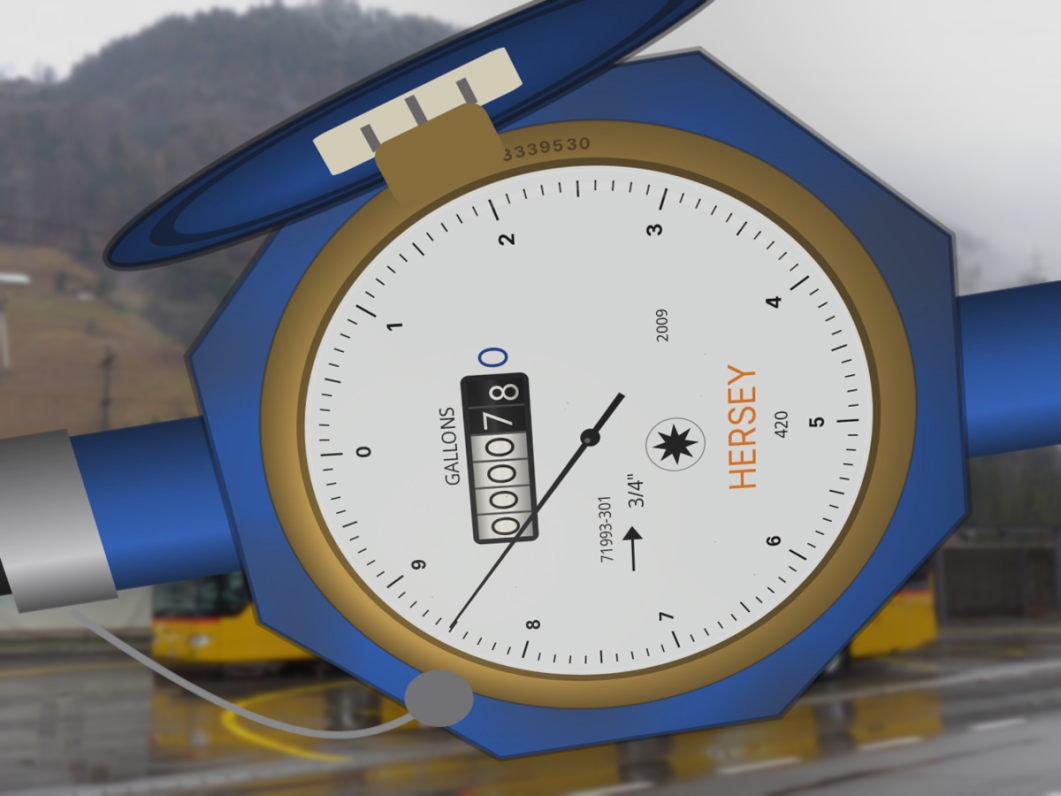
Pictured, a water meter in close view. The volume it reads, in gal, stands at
778.5 gal
